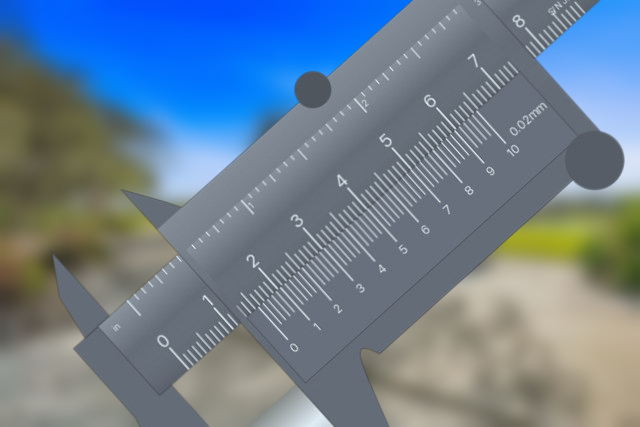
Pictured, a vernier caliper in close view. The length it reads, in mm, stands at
15.6 mm
